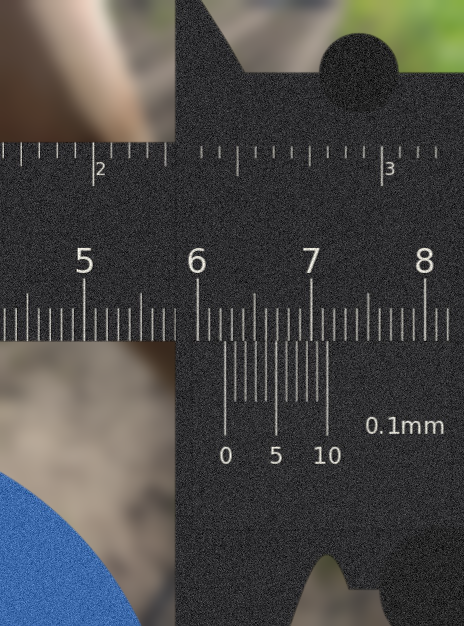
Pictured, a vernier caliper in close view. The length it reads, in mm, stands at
62.4 mm
